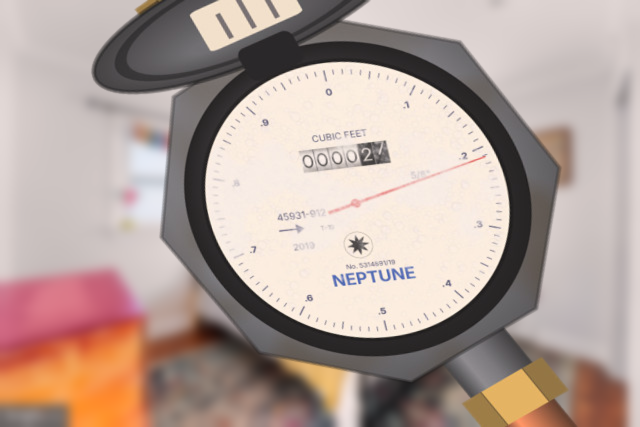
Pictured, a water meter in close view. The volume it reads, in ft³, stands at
27.21 ft³
